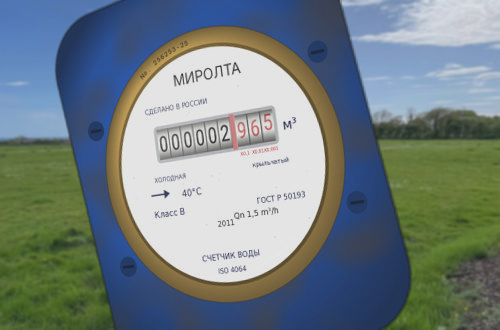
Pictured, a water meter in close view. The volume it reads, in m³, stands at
2.965 m³
